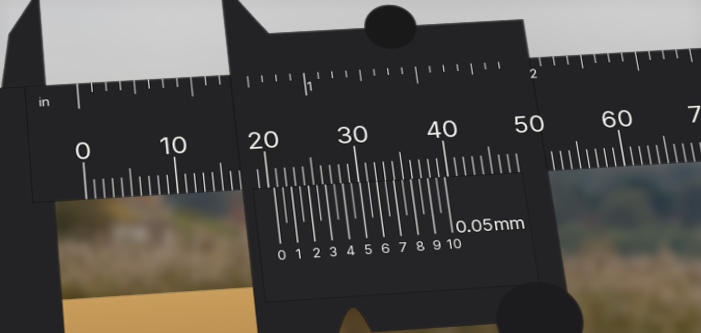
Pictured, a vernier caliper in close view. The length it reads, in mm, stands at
20.6 mm
